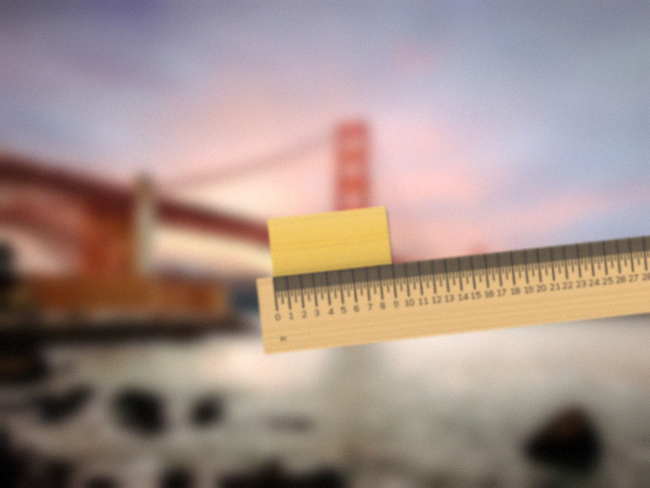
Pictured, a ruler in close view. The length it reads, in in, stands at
9 in
